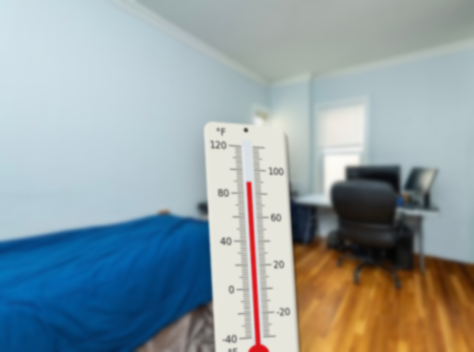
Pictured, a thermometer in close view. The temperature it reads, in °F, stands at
90 °F
